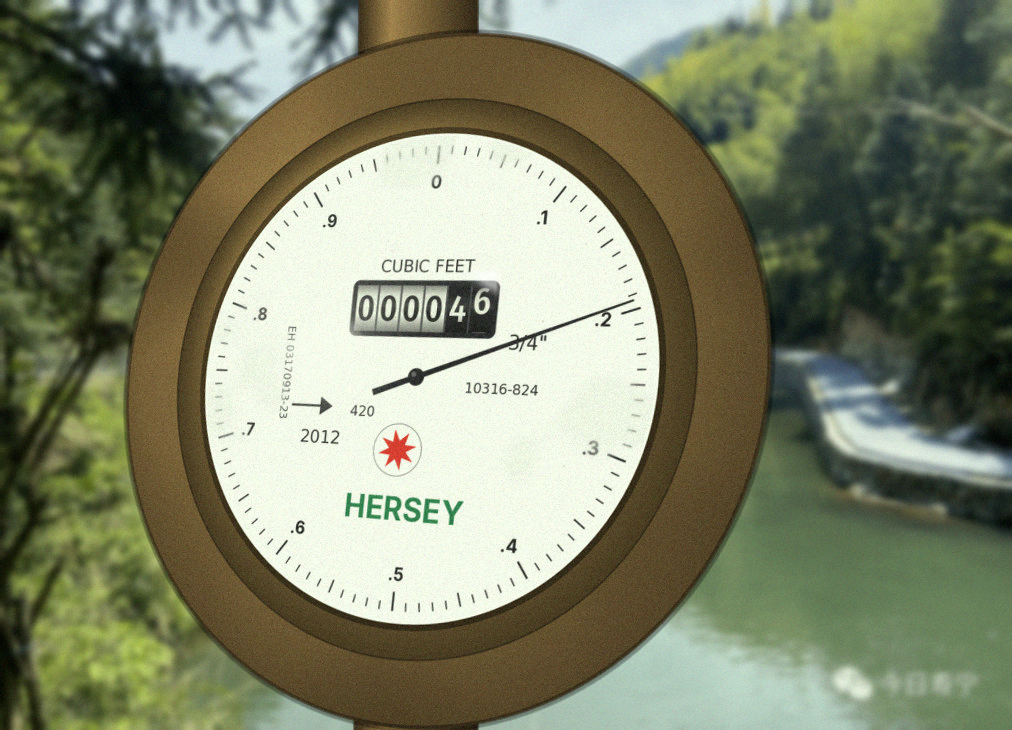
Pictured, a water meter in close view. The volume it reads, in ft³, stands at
46.19 ft³
